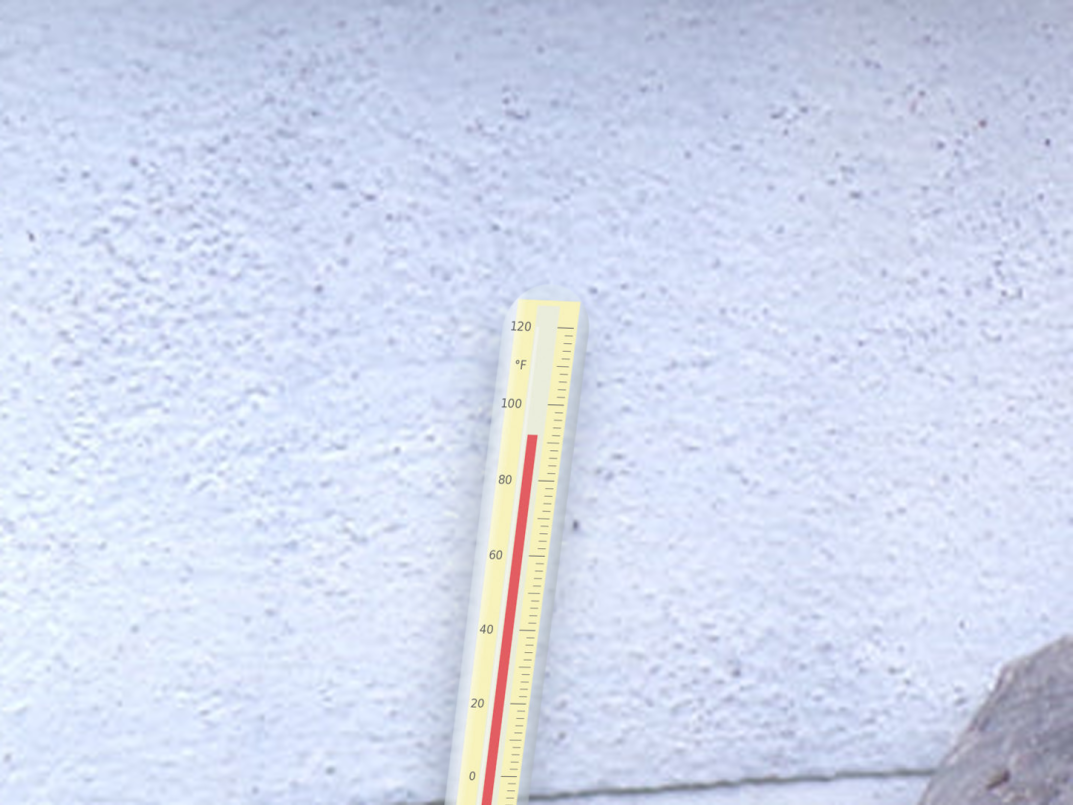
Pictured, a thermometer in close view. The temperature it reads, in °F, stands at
92 °F
